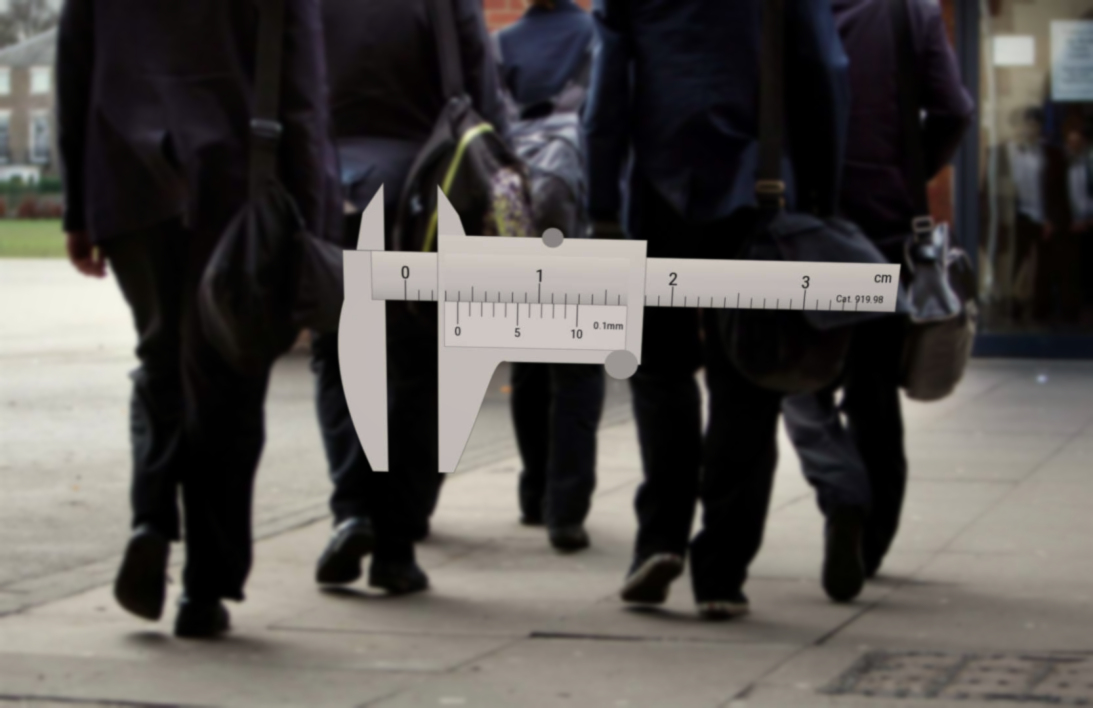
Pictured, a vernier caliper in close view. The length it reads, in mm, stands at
3.9 mm
